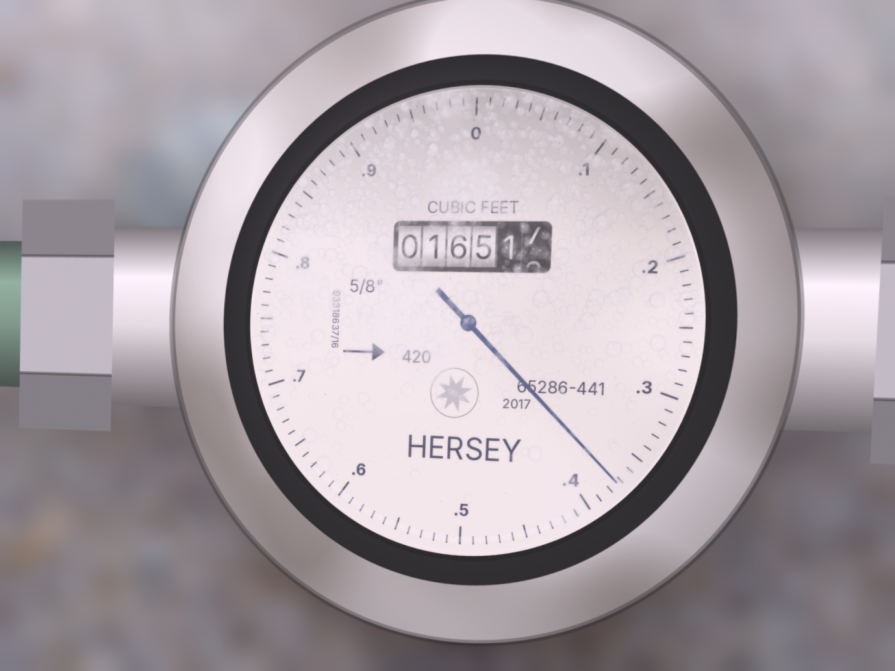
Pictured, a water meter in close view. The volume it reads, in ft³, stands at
16517.37 ft³
